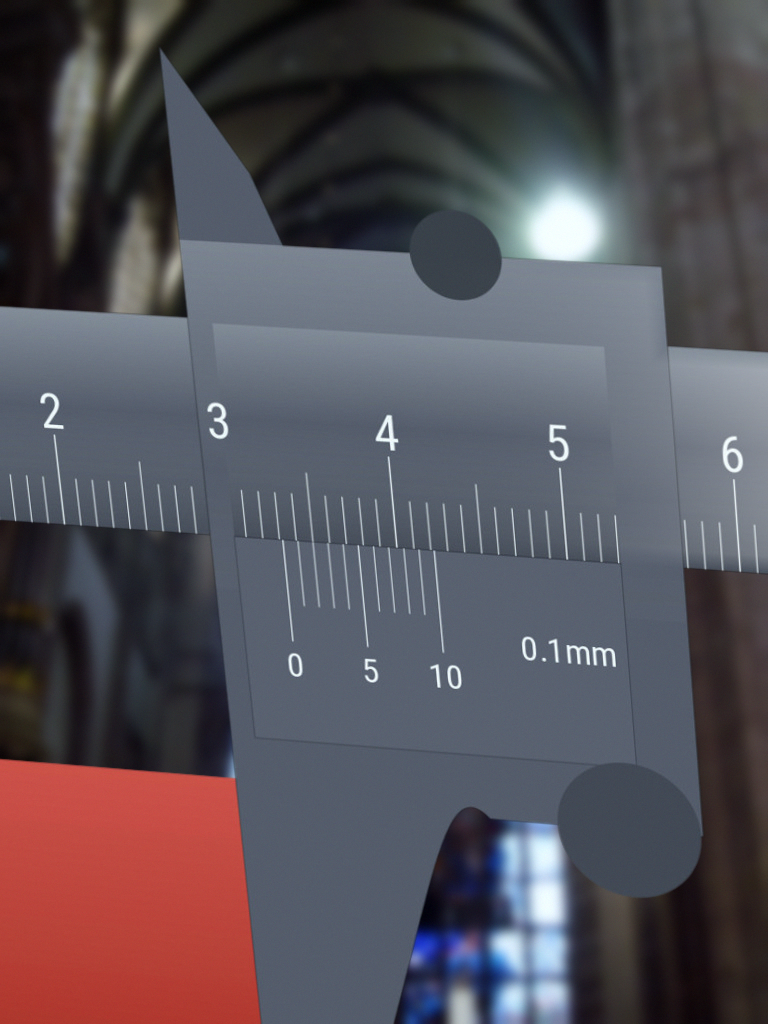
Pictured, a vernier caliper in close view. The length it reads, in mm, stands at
33.2 mm
